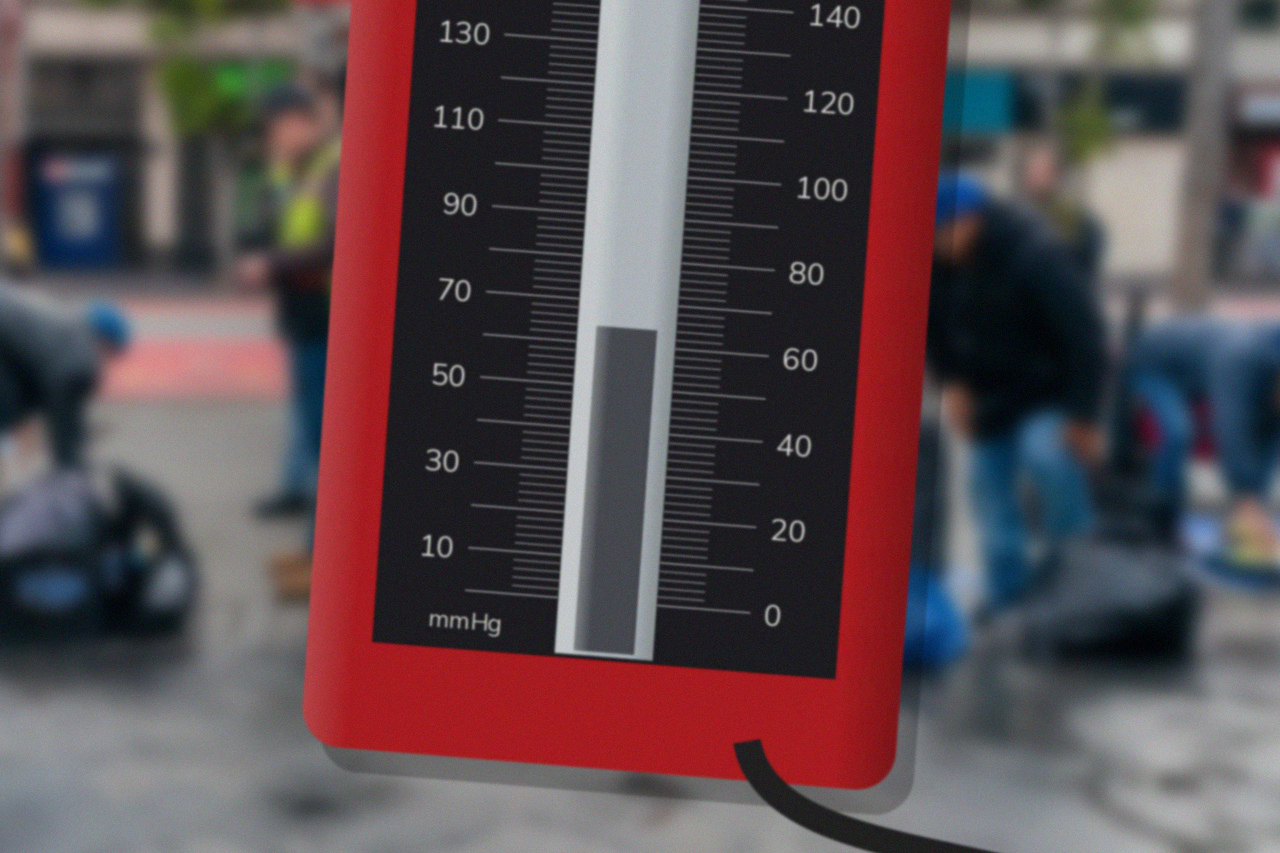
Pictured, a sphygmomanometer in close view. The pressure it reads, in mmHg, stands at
64 mmHg
